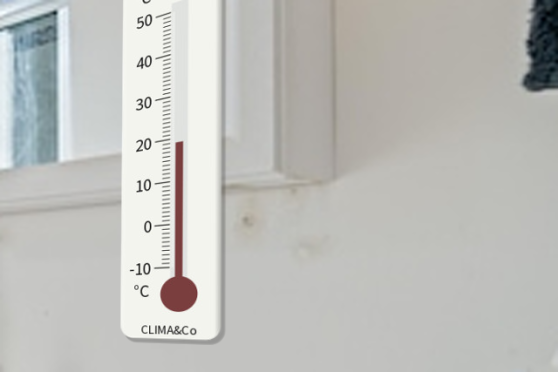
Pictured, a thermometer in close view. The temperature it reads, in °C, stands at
19 °C
